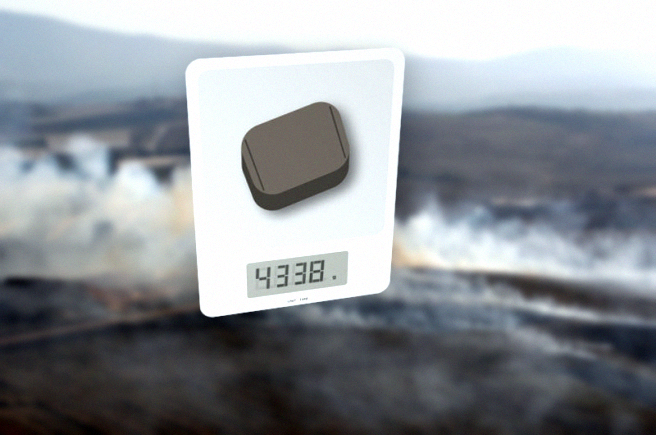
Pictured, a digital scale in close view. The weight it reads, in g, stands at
4338 g
